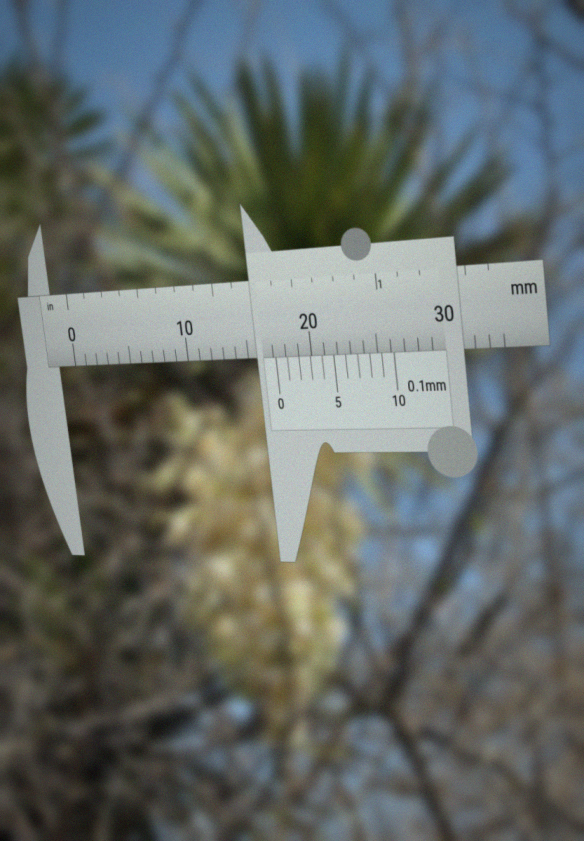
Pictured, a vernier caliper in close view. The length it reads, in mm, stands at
17.2 mm
